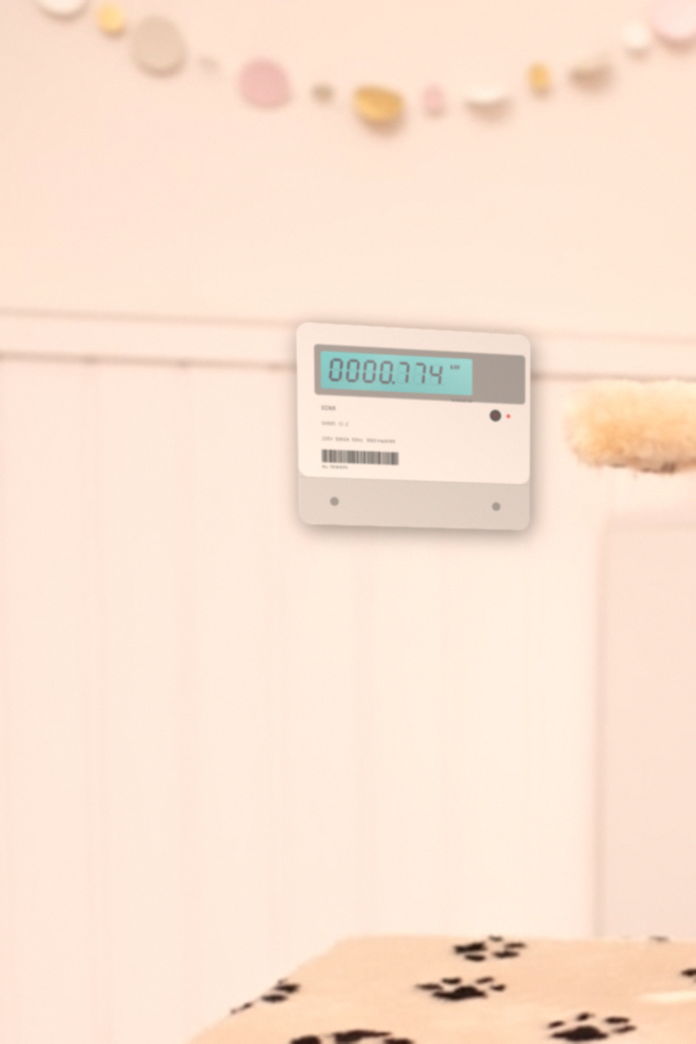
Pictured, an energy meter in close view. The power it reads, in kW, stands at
0.774 kW
